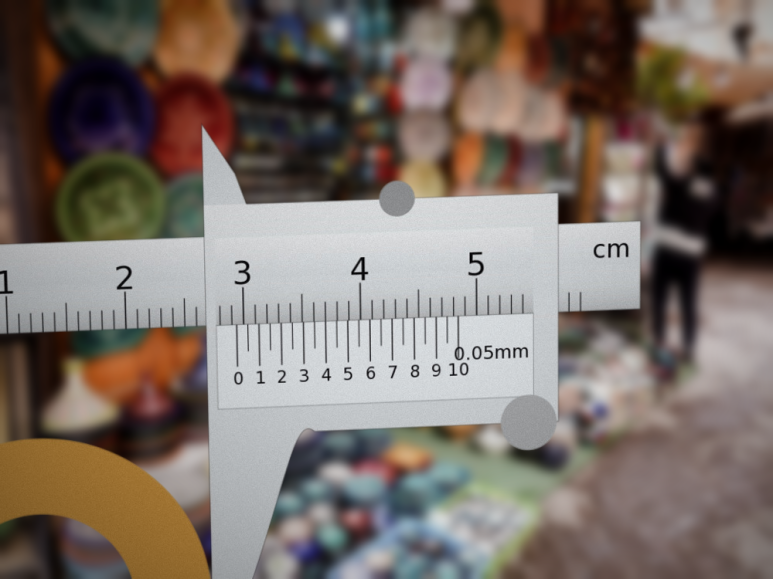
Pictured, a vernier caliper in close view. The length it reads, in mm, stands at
29.4 mm
